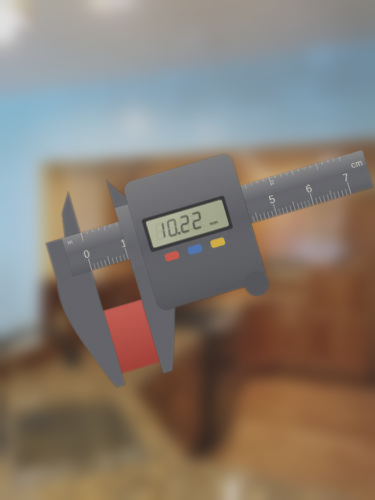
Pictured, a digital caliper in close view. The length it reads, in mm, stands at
10.22 mm
